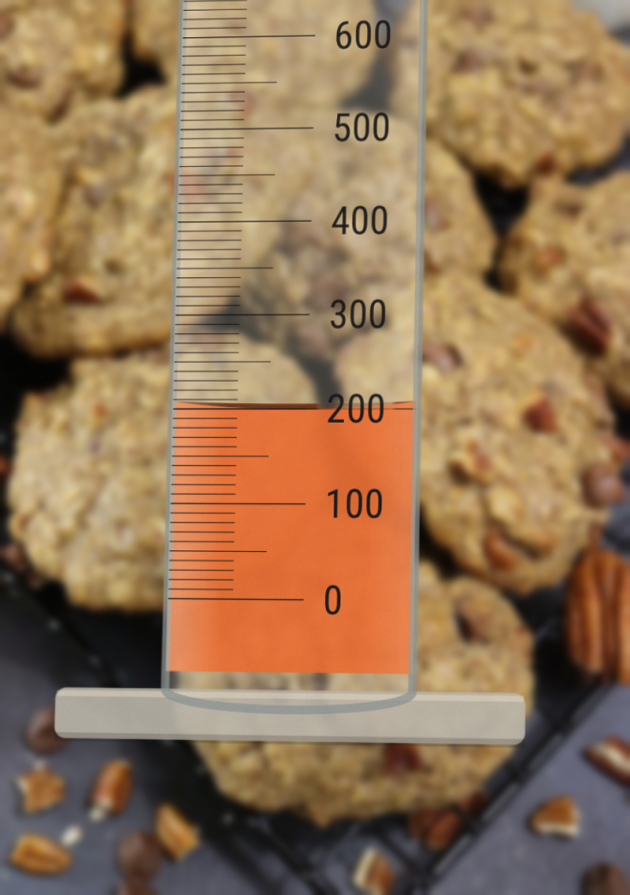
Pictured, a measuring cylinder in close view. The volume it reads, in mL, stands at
200 mL
